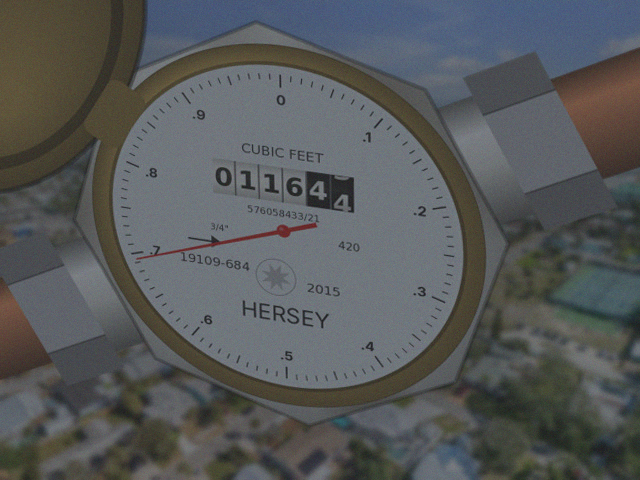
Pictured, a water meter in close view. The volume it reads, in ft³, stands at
11643.69 ft³
